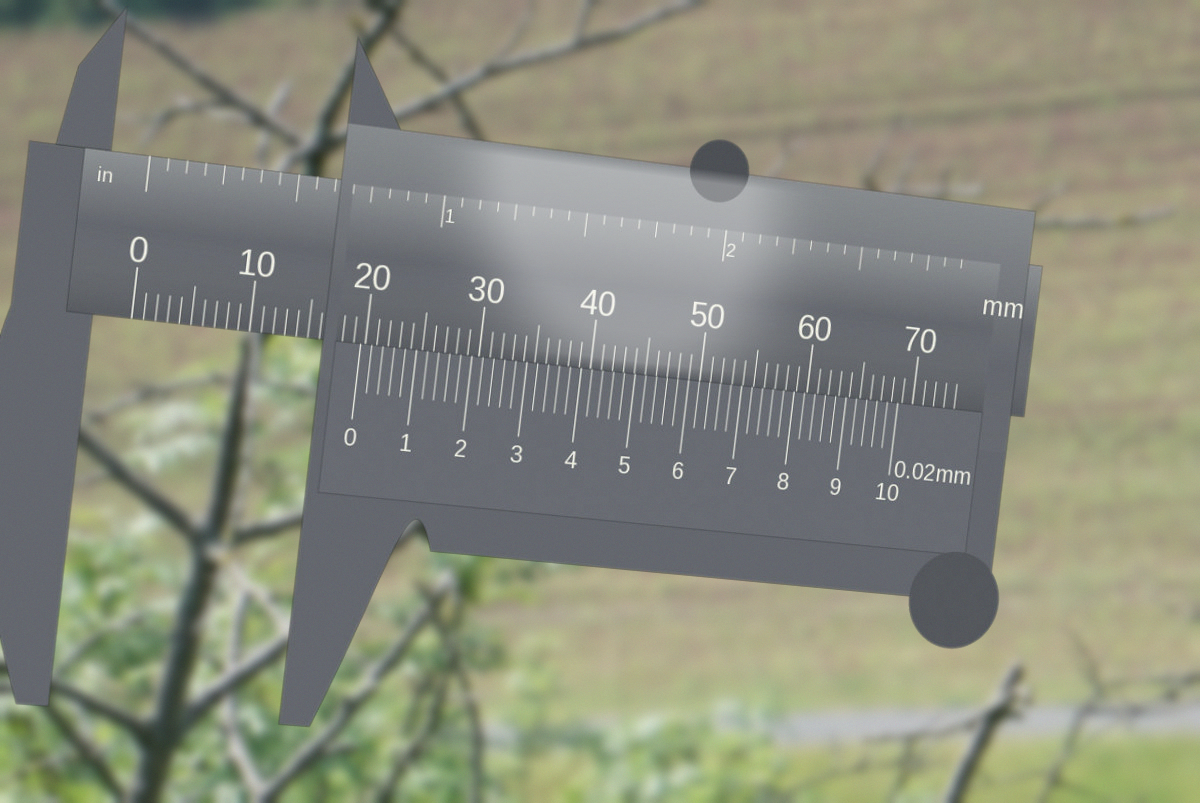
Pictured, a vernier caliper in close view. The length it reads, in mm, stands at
19.6 mm
